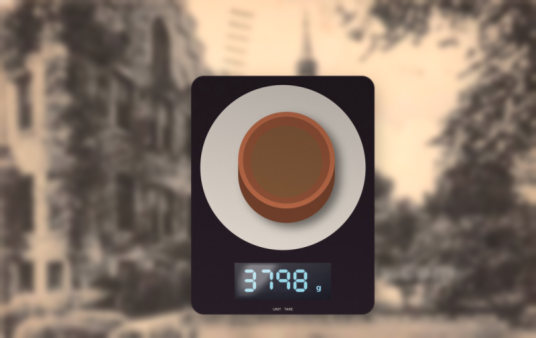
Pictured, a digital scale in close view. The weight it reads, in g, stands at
3798 g
